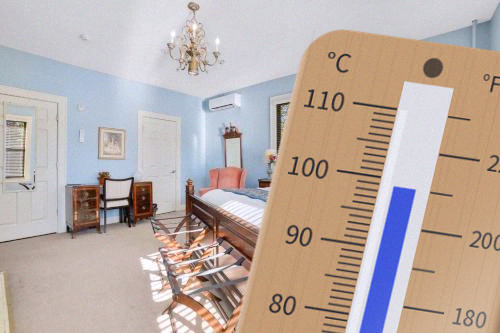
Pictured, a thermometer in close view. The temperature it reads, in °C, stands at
99 °C
